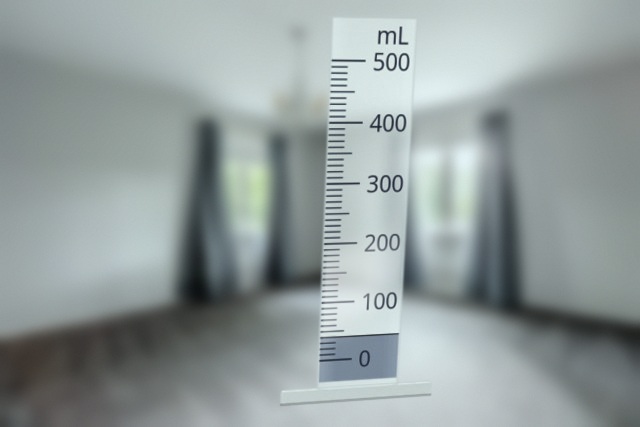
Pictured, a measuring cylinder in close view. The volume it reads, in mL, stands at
40 mL
